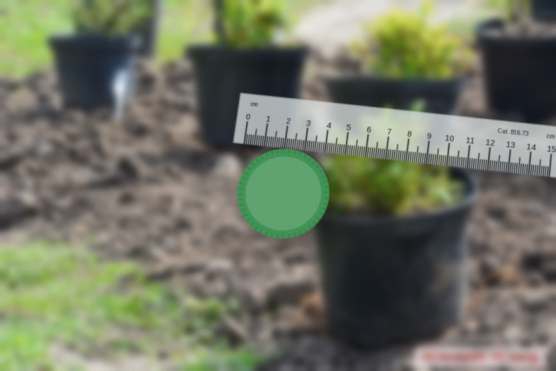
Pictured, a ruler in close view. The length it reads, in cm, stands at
4.5 cm
